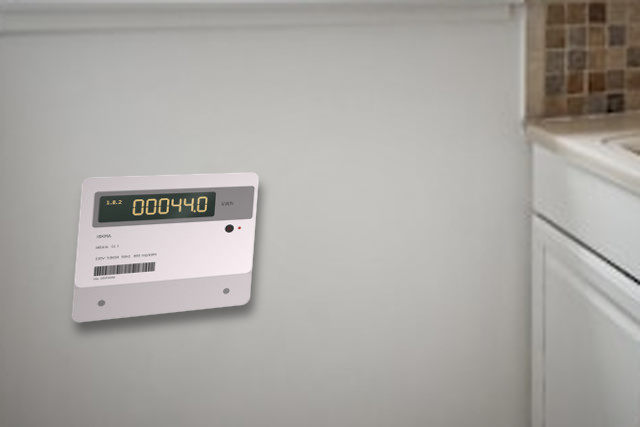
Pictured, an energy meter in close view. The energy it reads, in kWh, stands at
44.0 kWh
